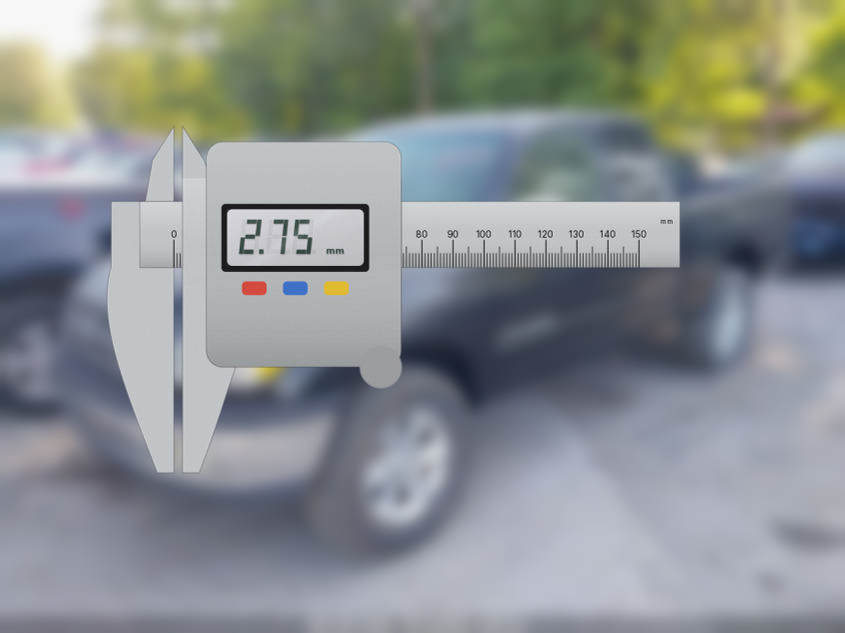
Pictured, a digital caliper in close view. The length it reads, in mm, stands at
2.75 mm
